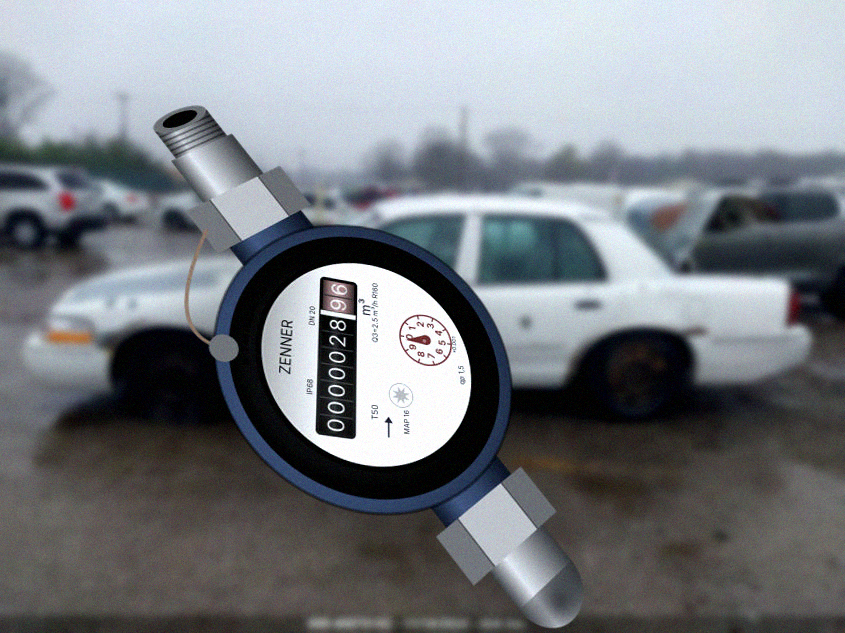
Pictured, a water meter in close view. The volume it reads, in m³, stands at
28.959 m³
